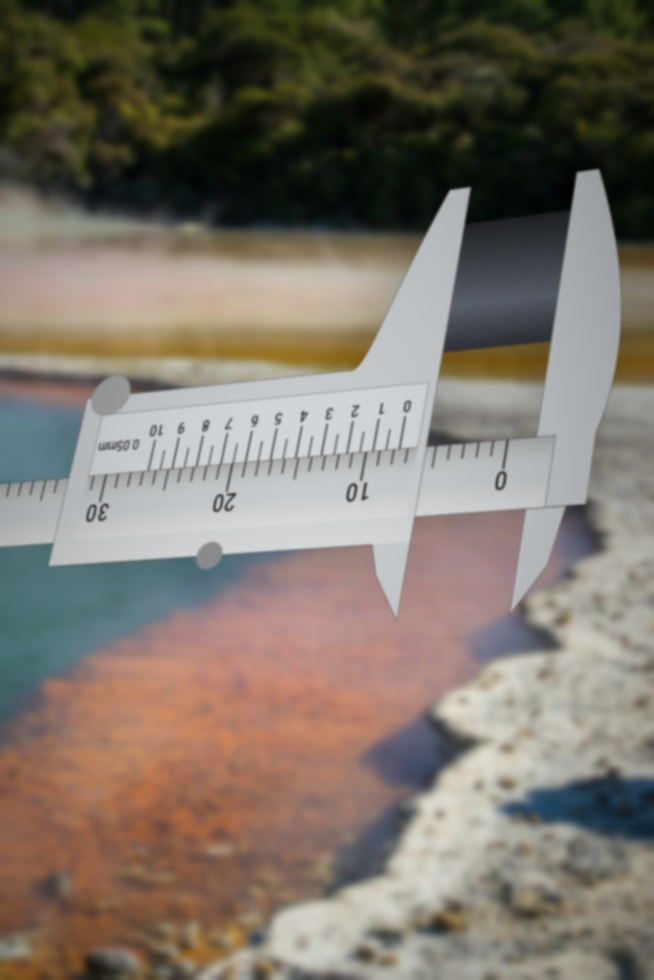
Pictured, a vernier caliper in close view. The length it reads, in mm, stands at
7.6 mm
